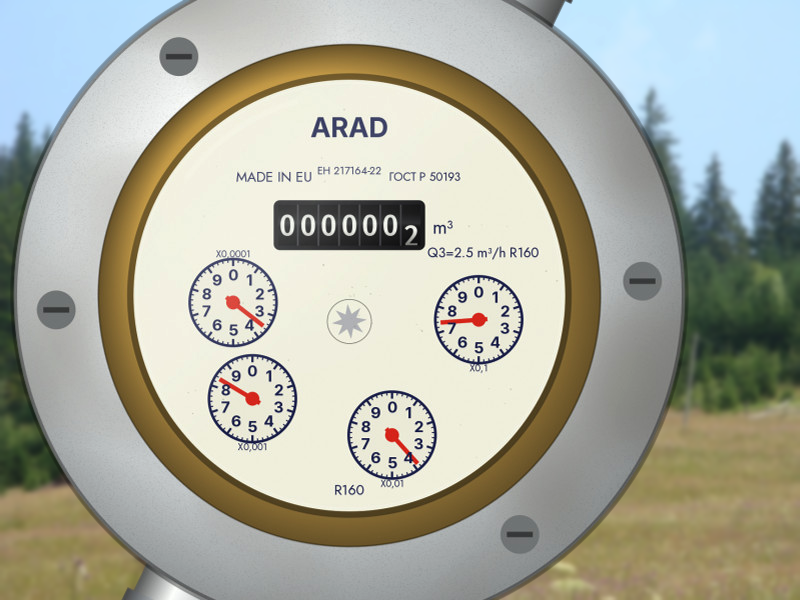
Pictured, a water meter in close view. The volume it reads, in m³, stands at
1.7383 m³
